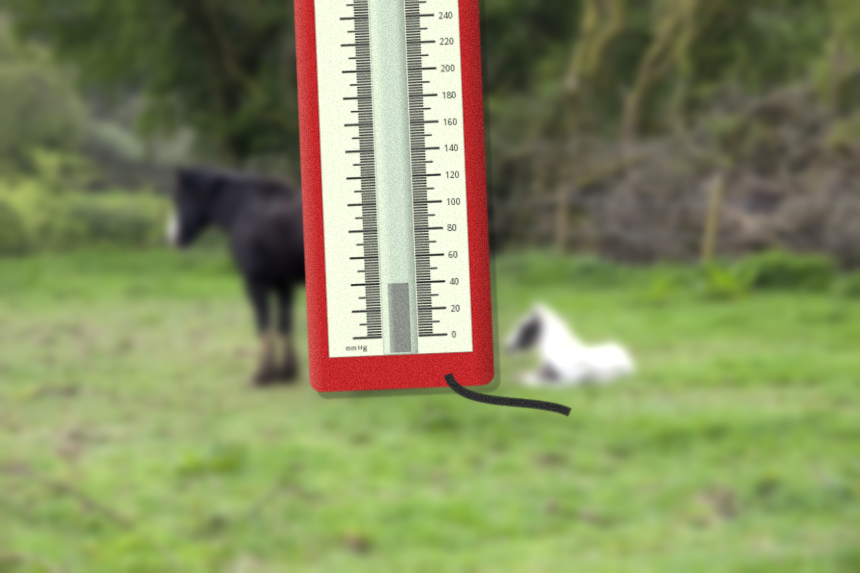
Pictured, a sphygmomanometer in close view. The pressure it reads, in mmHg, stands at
40 mmHg
